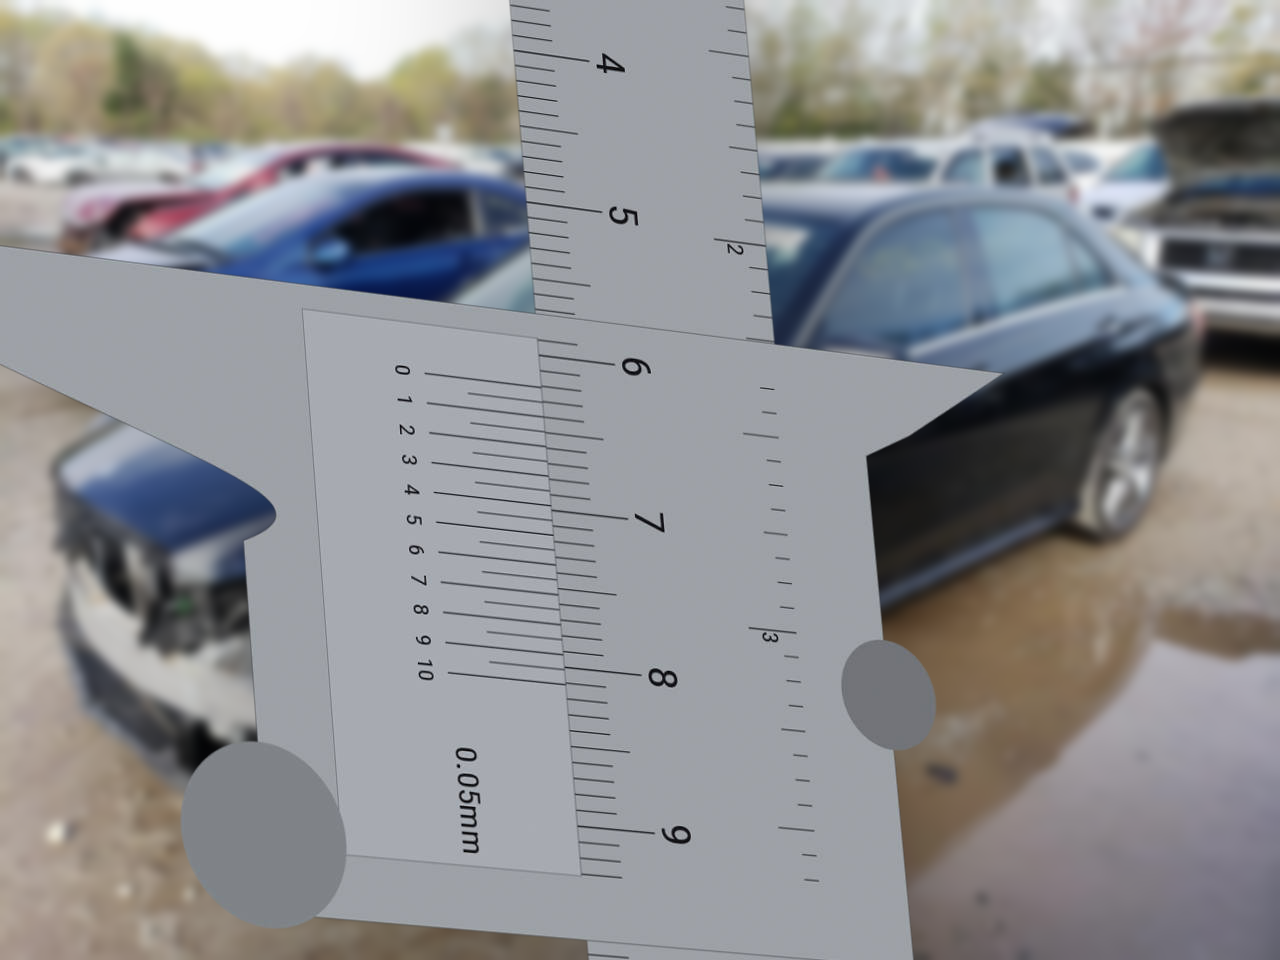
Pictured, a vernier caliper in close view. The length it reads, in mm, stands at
62.1 mm
